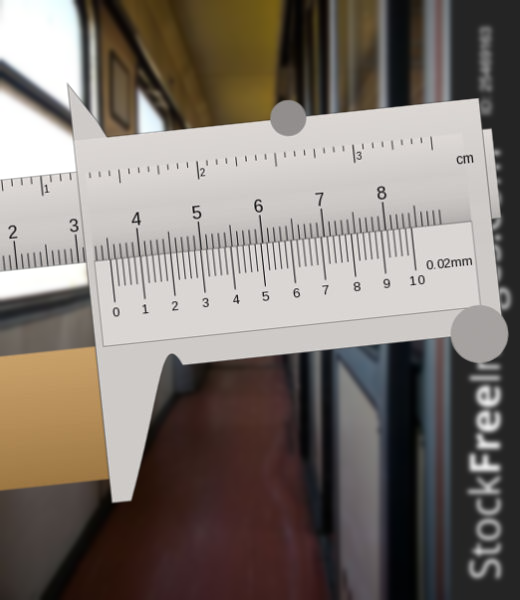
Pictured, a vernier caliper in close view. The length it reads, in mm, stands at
35.2 mm
